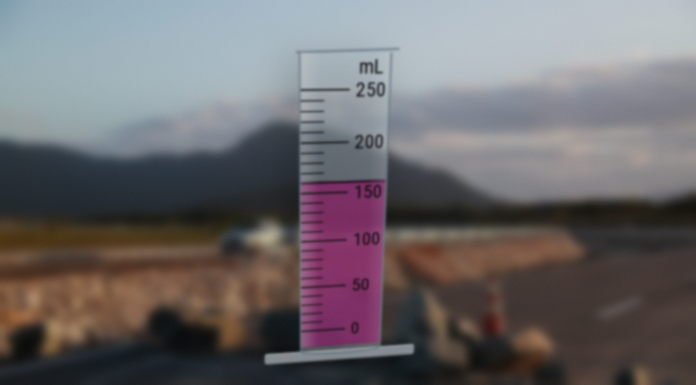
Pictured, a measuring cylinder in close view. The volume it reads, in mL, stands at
160 mL
